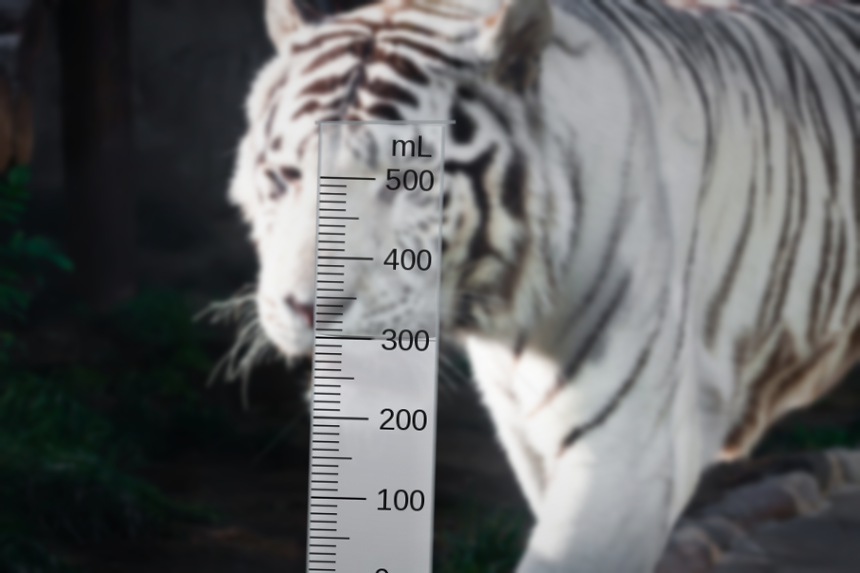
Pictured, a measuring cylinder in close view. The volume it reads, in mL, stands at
300 mL
